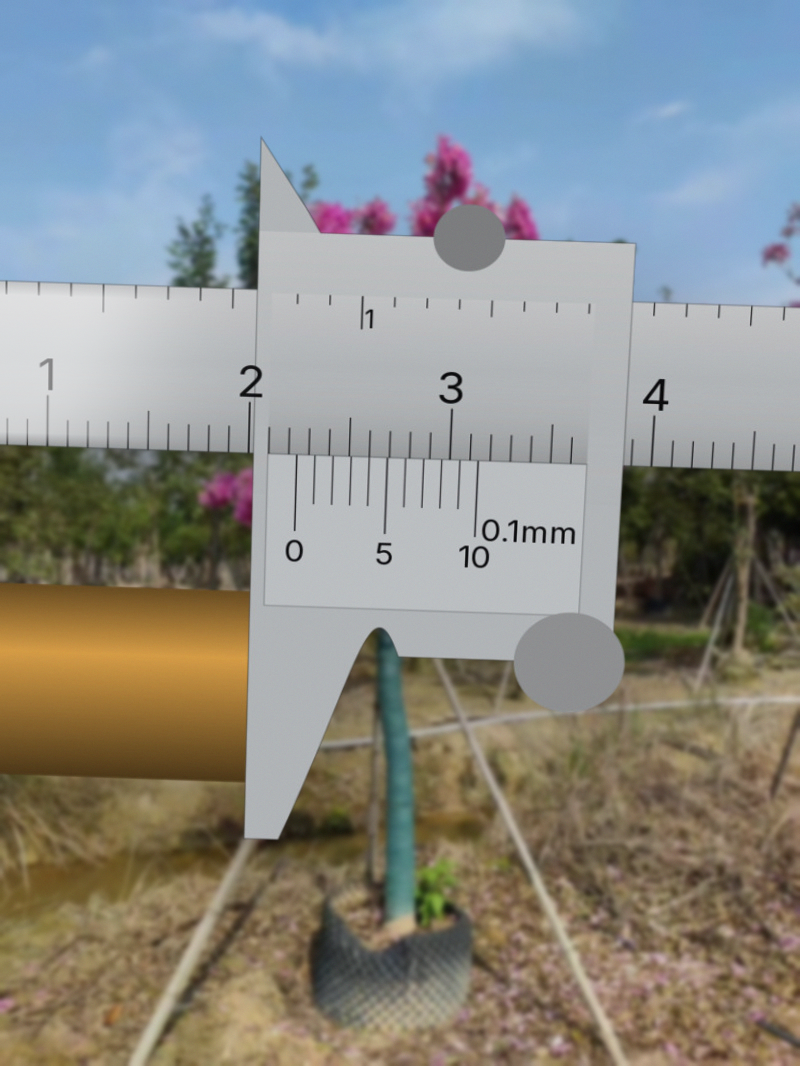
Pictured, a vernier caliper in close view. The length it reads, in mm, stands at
22.4 mm
